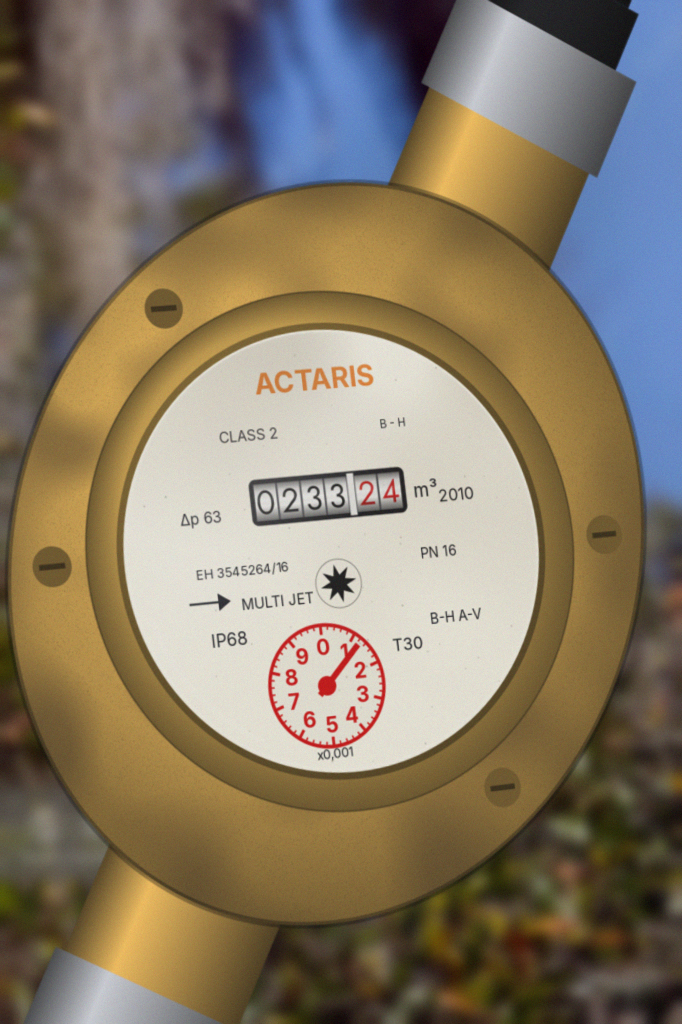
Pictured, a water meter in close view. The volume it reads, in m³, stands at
233.241 m³
